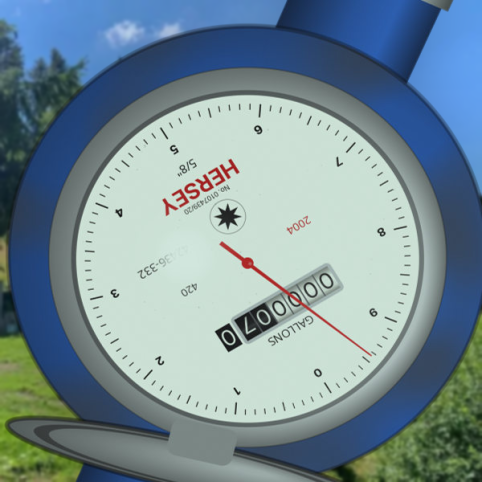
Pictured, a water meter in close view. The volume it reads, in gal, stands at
69.4 gal
